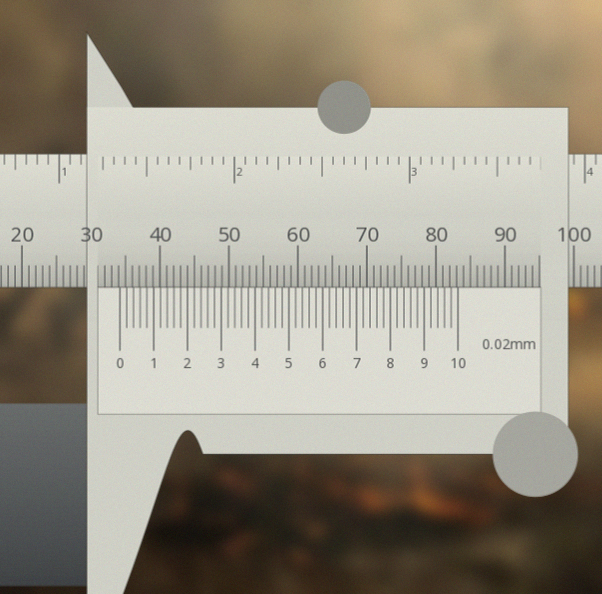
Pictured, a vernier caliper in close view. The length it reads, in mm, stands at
34.2 mm
